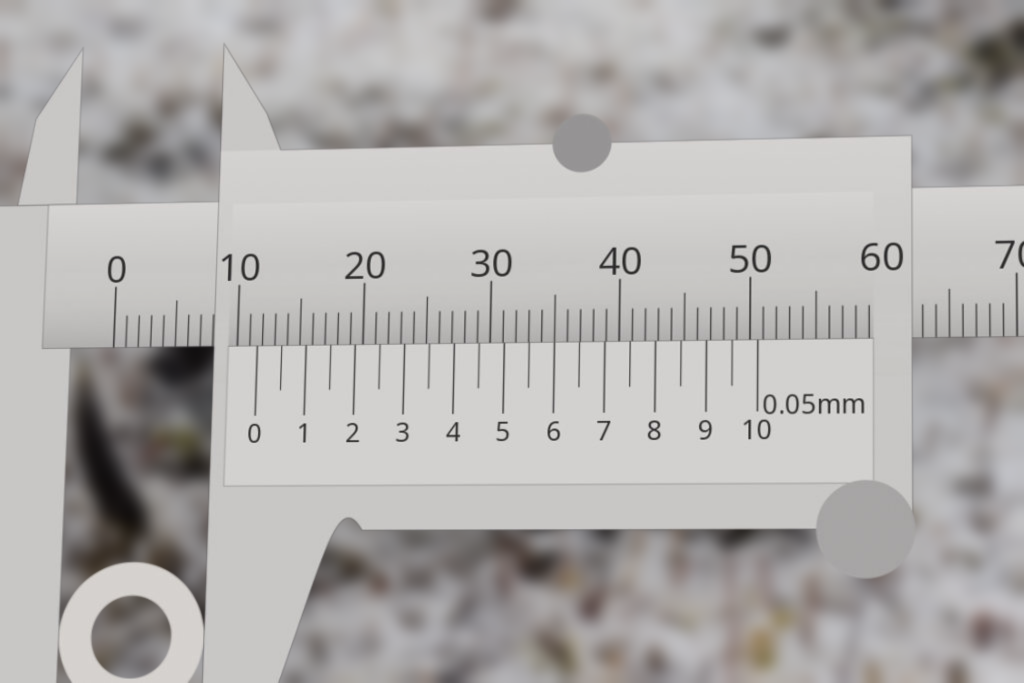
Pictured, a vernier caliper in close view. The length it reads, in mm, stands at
11.6 mm
